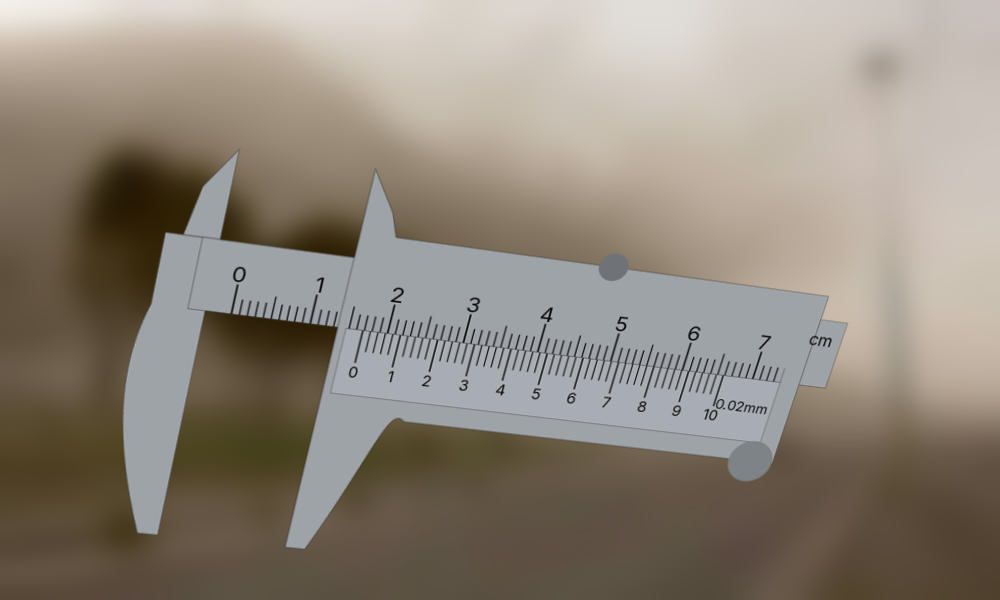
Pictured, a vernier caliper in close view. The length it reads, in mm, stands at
16.8 mm
